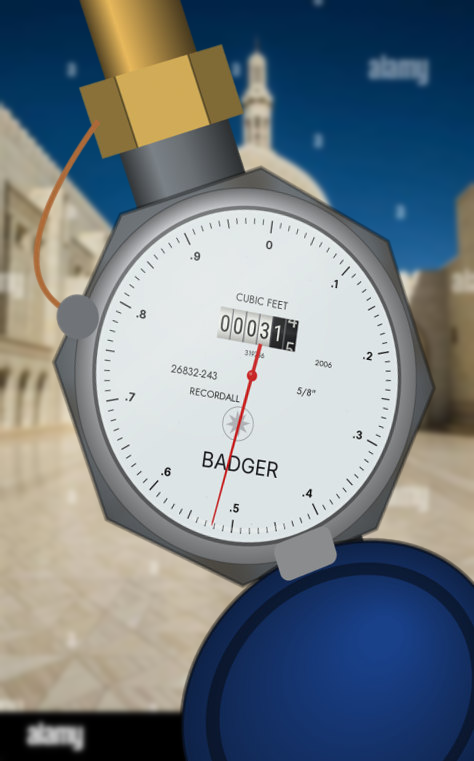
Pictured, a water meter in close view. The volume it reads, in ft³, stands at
314.52 ft³
